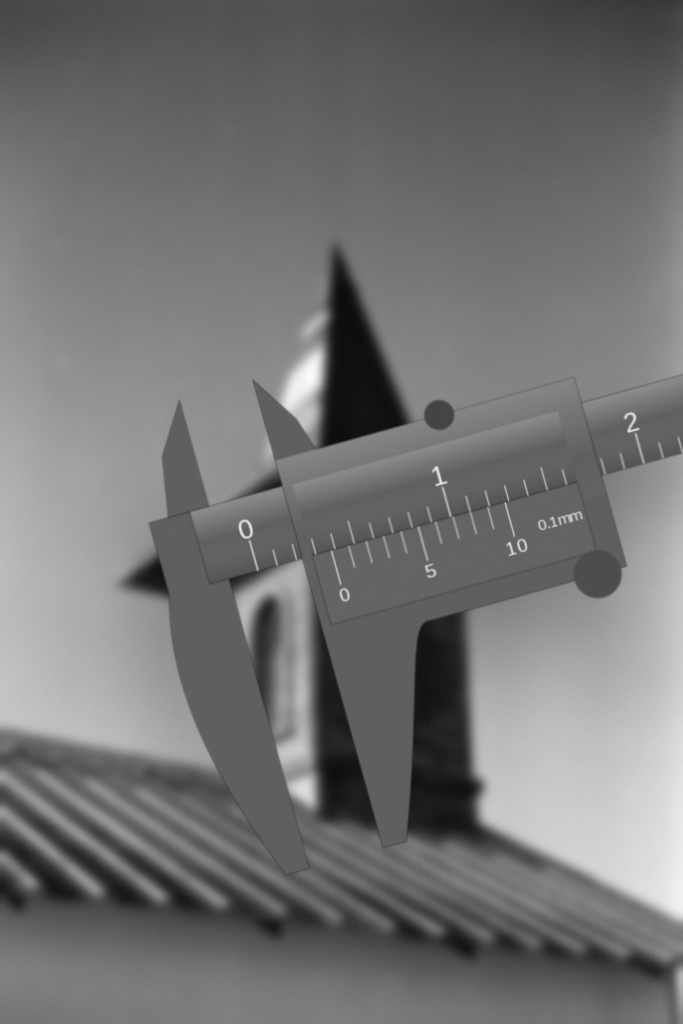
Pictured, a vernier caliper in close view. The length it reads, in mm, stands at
3.8 mm
